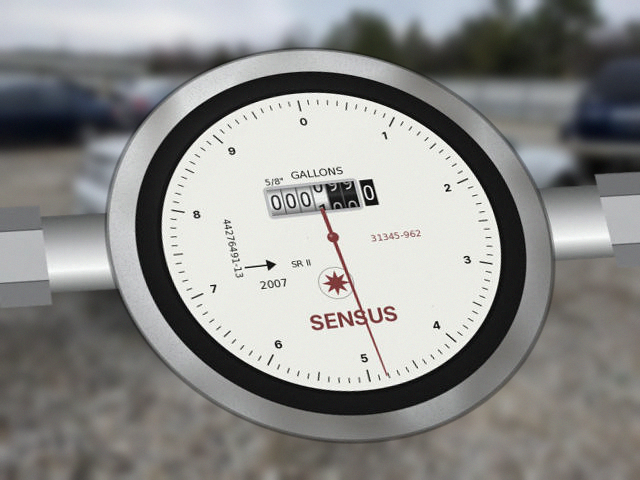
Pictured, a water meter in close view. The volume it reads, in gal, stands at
994.8 gal
